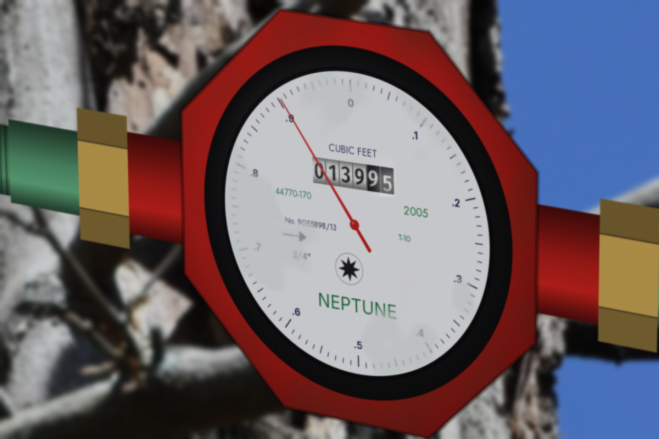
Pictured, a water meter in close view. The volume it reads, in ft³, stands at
13994.90 ft³
